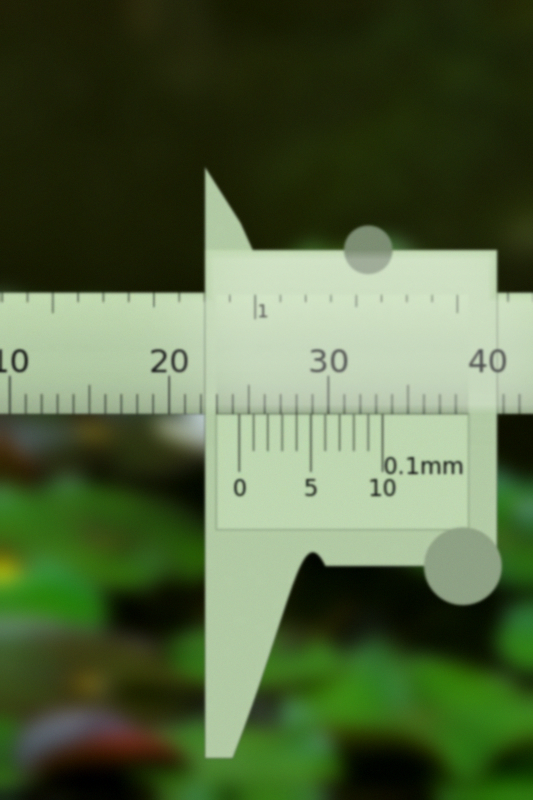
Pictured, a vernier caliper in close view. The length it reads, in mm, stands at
24.4 mm
